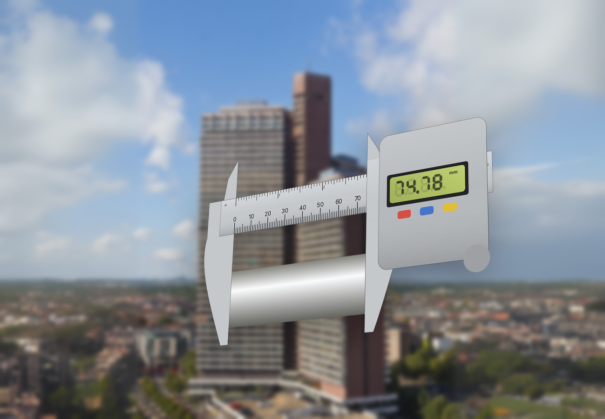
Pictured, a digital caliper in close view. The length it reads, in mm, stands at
74.78 mm
